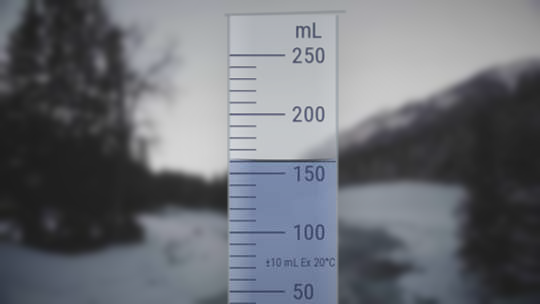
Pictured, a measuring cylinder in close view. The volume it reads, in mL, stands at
160 mL
